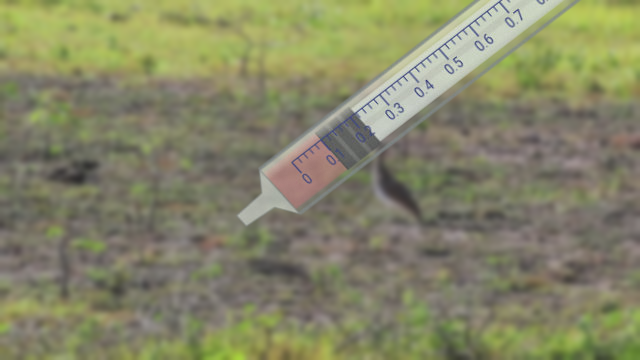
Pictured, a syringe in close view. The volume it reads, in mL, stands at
0.1 mL
